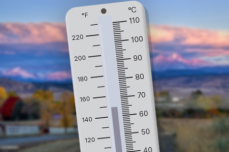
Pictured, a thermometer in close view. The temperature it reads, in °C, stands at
65 °C
